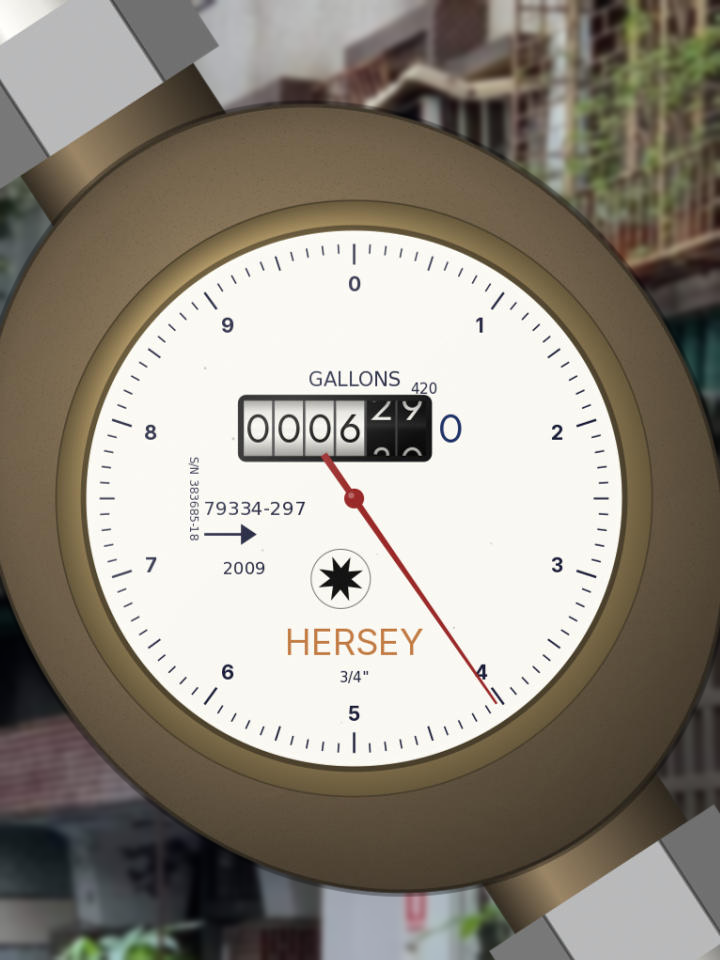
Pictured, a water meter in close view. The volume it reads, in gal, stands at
6294.0 gal
